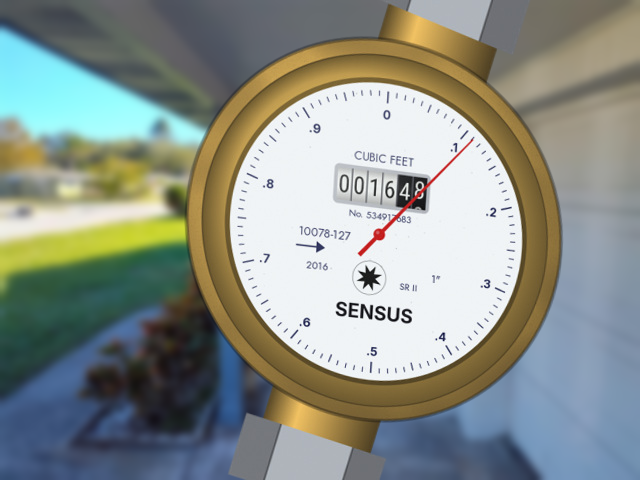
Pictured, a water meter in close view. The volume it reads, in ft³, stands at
1648.11 ft³
